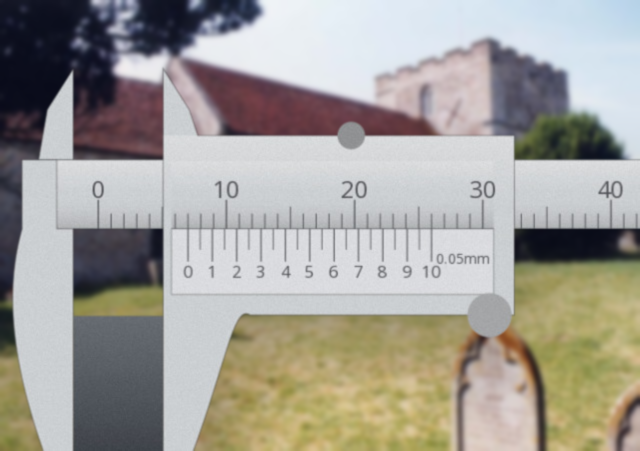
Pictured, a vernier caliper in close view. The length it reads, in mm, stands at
7.0 mm
